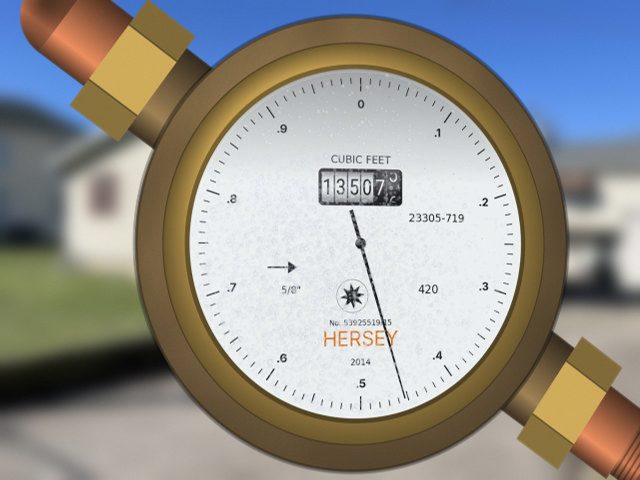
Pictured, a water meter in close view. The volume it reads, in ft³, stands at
135075.45 ft³
